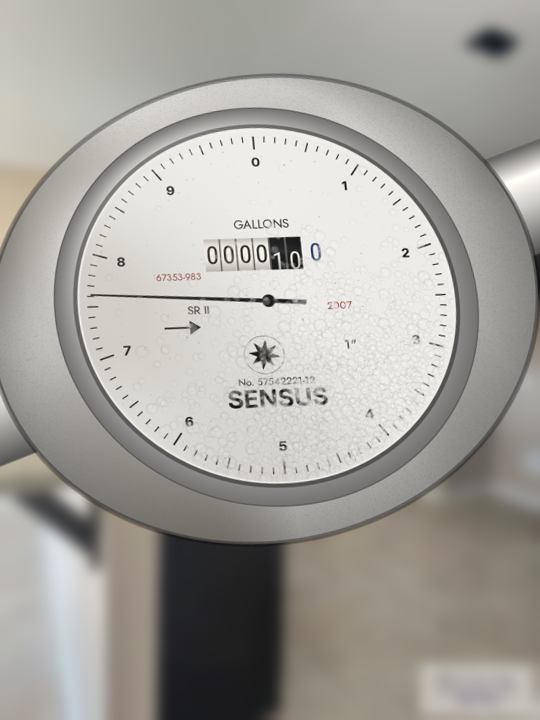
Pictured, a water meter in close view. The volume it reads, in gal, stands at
97.6 gal
